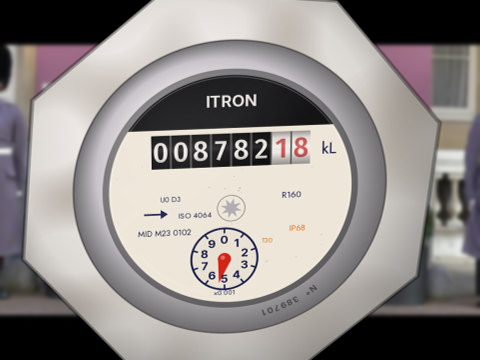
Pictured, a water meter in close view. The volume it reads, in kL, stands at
8782.185 kL
